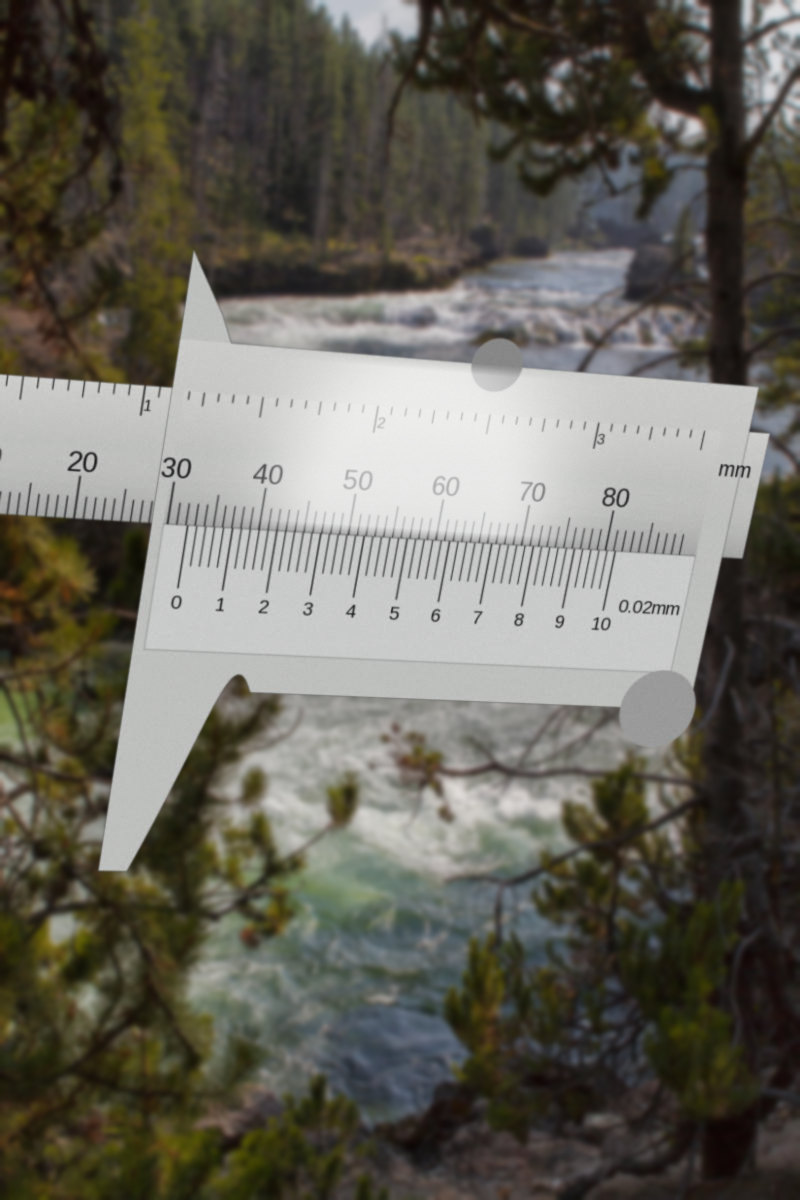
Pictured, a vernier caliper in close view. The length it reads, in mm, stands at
32.2 mm
